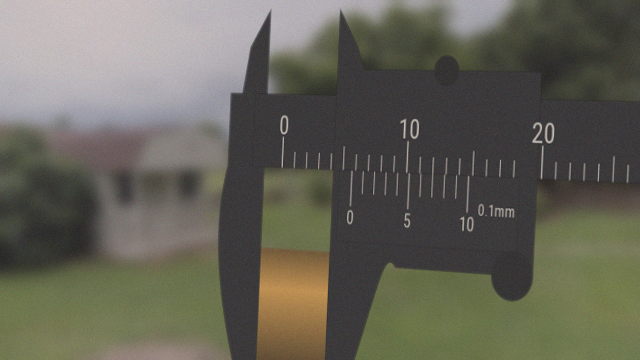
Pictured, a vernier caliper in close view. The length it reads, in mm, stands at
5.7 mm
